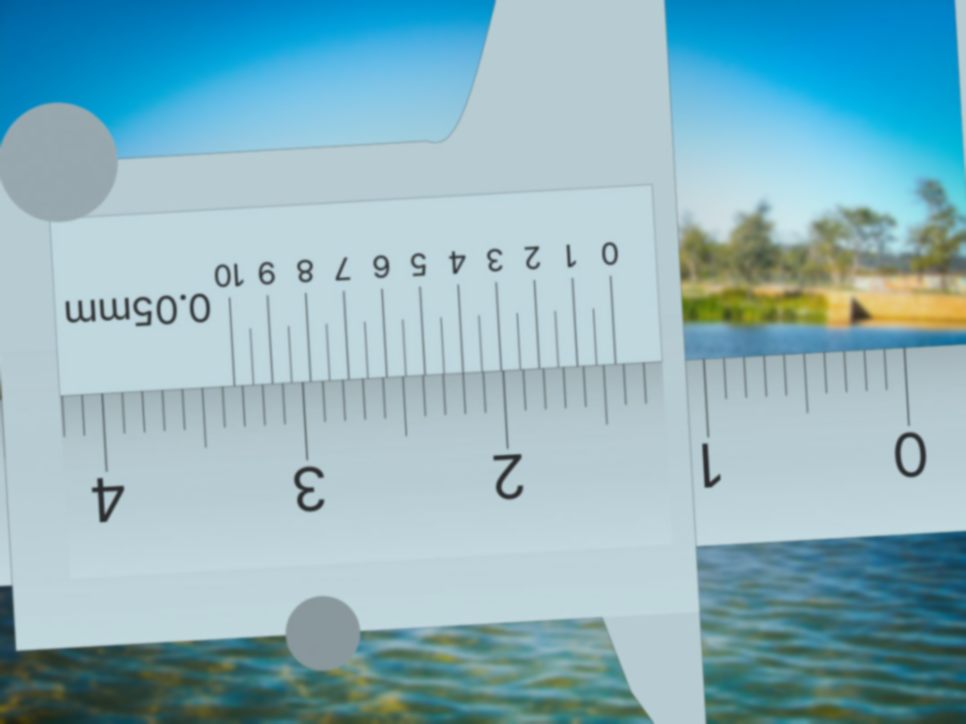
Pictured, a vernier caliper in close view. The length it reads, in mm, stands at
14.4 mm
